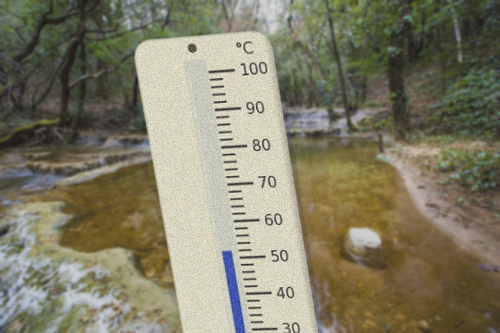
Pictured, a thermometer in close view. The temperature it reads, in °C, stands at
52 °C
